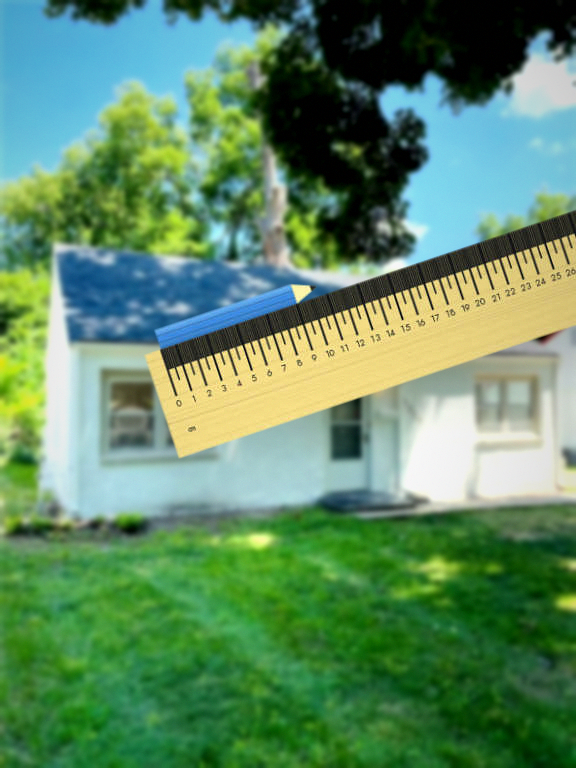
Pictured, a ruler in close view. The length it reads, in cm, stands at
10.5 cm
